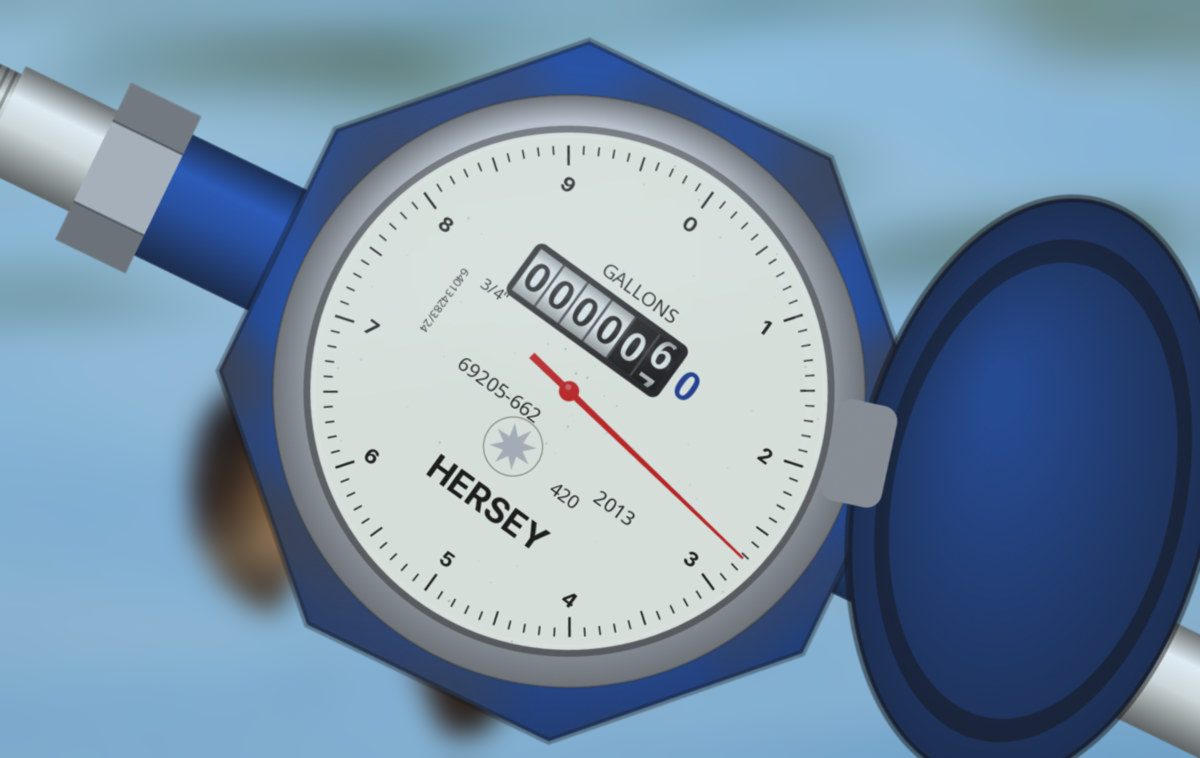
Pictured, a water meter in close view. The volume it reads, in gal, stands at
62.7 gal
